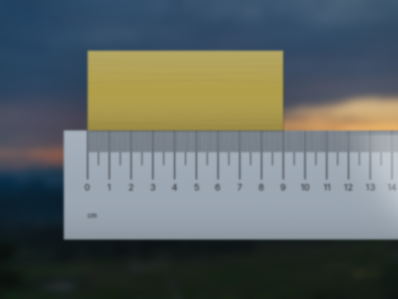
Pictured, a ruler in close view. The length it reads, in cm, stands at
9 cm
